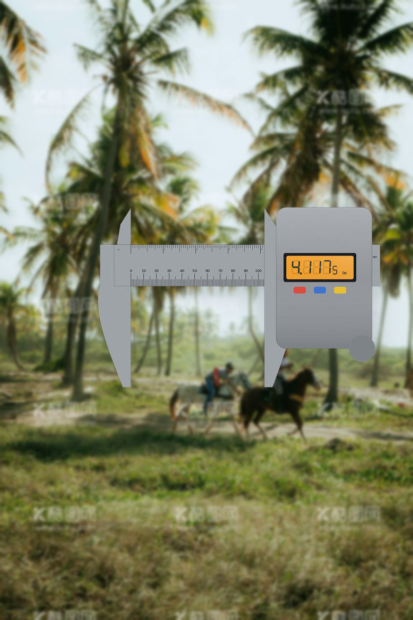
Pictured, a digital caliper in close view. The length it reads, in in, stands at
4.1175 in
